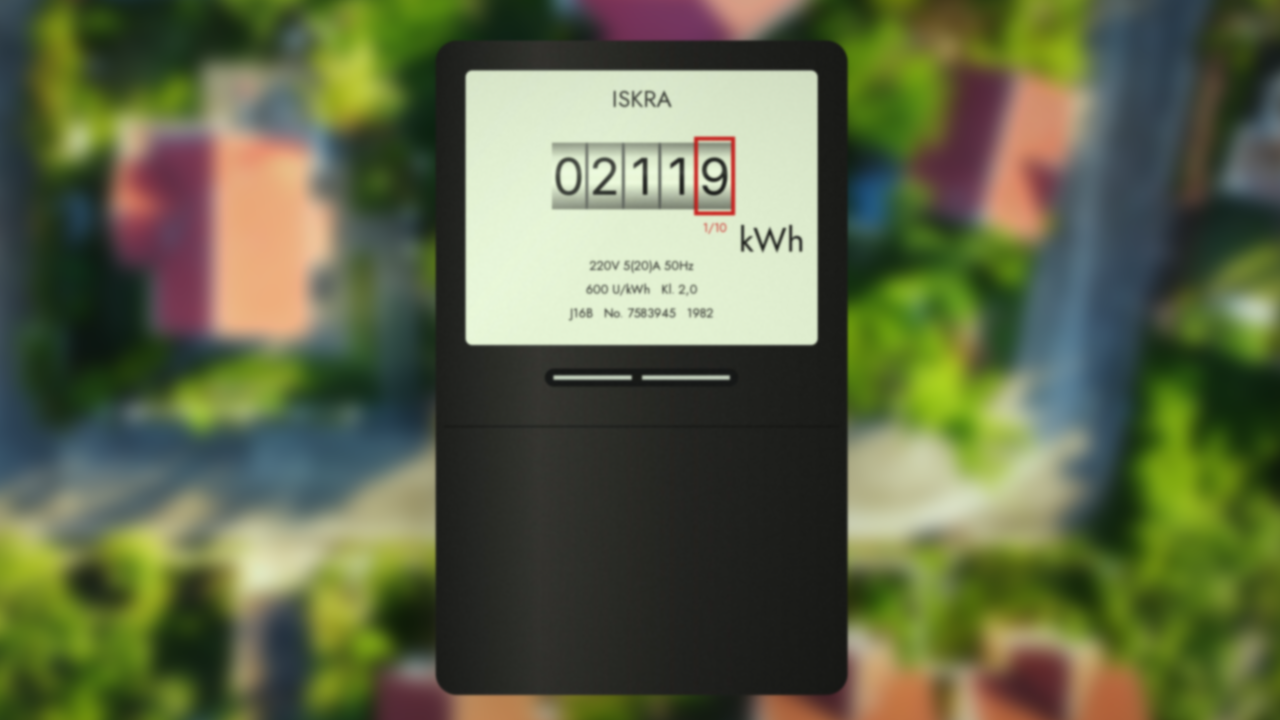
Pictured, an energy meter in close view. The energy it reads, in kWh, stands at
211.9 kWh
